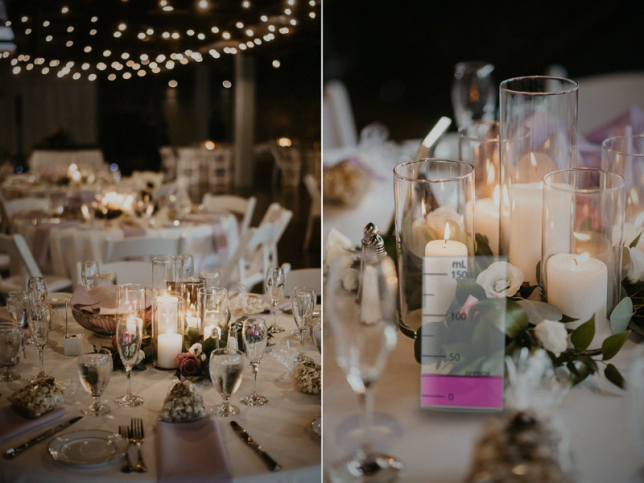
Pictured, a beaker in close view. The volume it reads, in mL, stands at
25 mL
